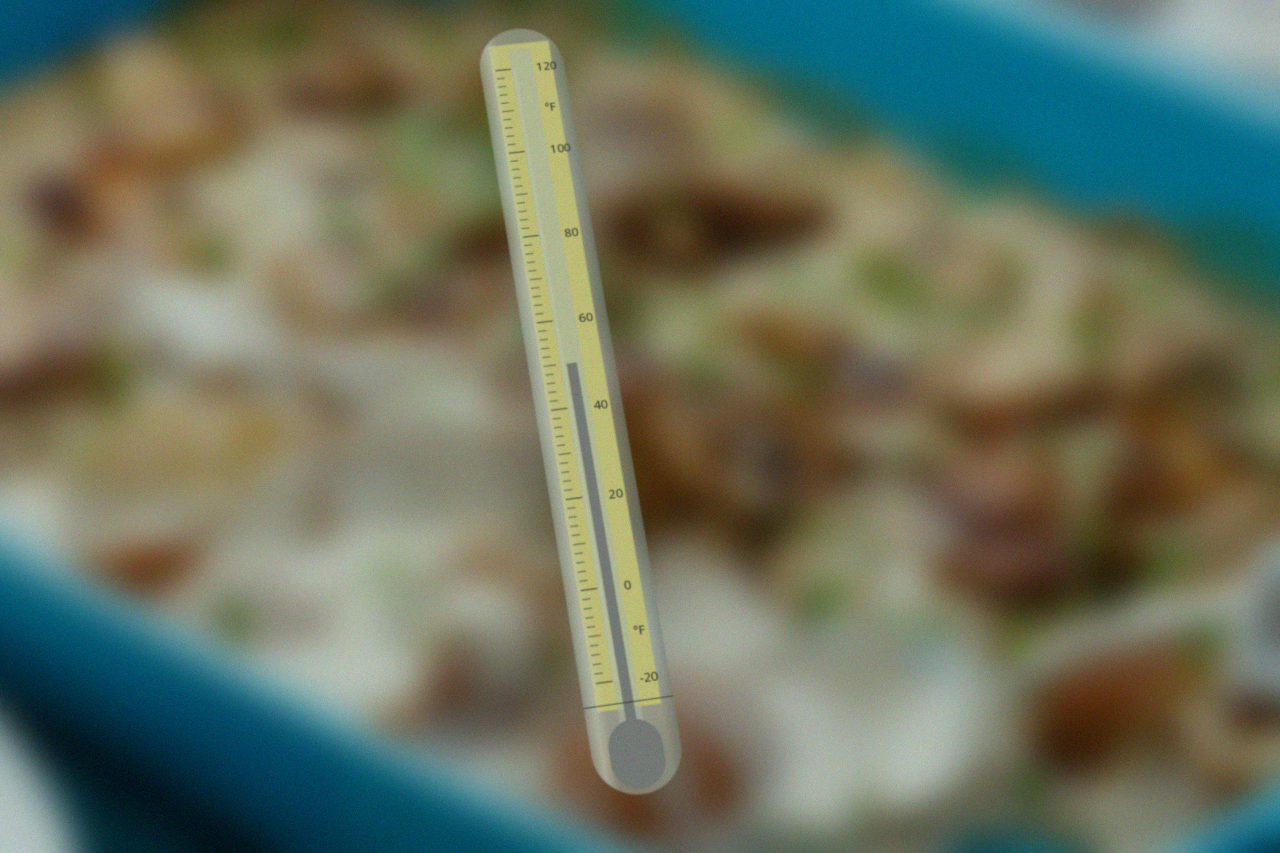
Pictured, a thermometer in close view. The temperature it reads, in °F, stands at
50 °F
